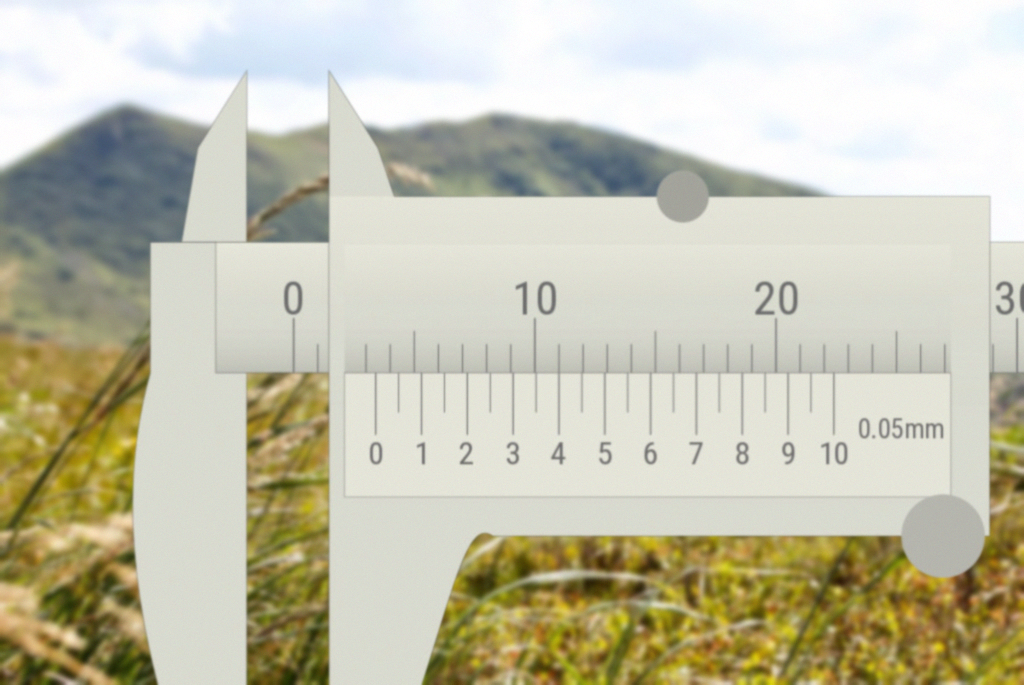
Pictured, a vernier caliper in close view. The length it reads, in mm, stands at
3.4 mm
